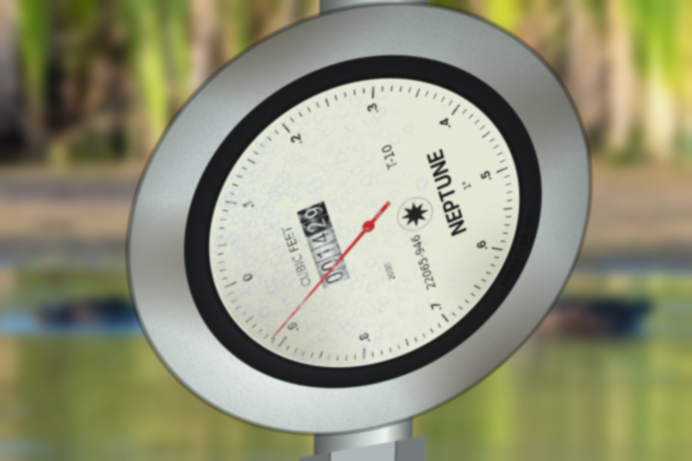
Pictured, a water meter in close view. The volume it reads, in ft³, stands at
1428.91 ft³
